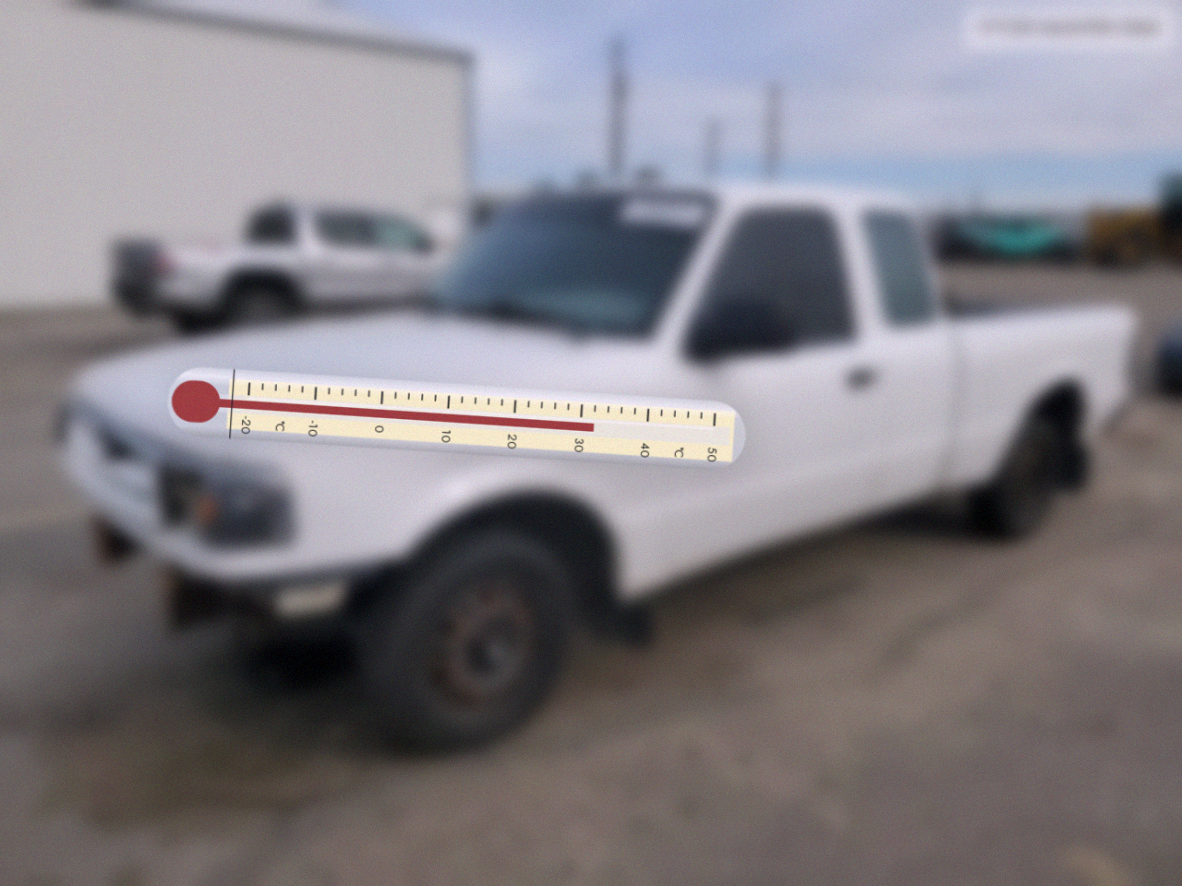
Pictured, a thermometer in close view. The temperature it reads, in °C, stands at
32 °C
